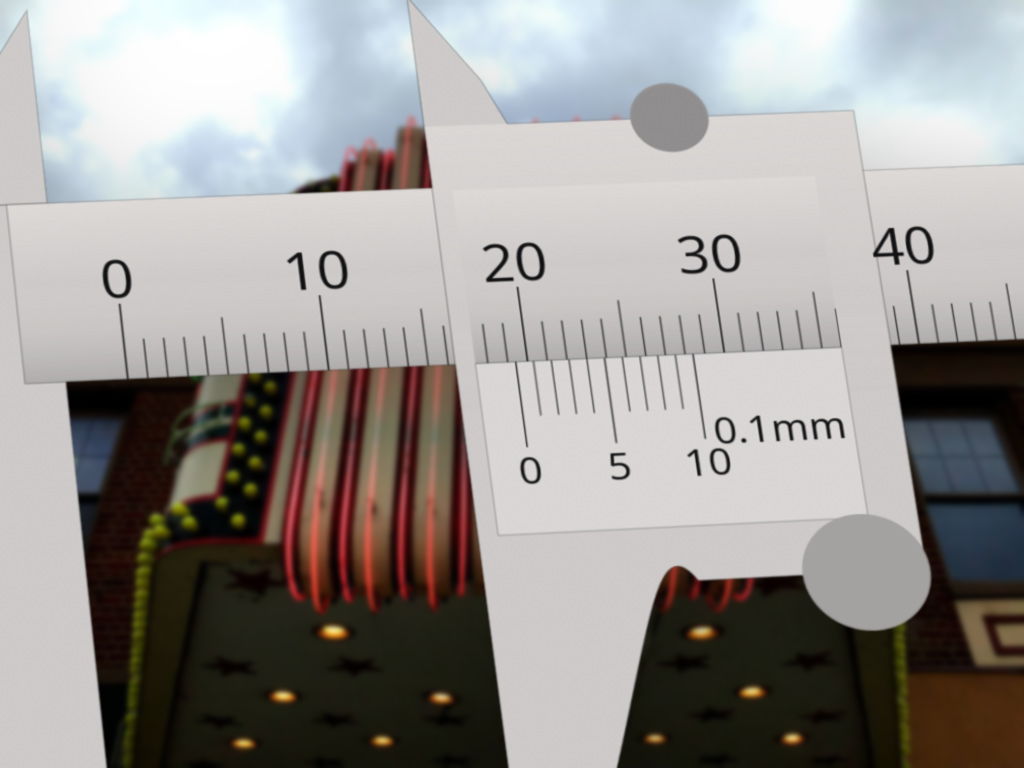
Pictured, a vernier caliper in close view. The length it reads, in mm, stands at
19.4 mm
